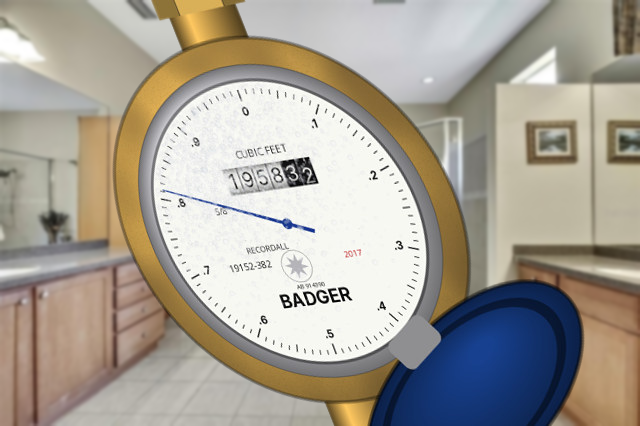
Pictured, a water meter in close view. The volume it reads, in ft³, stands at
195831.81 ft³
